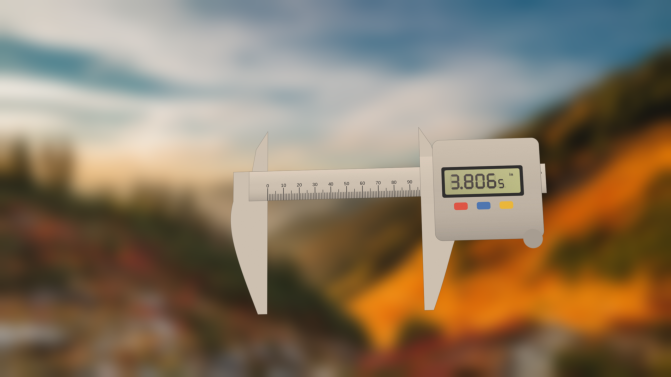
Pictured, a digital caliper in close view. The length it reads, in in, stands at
3.8065 in
